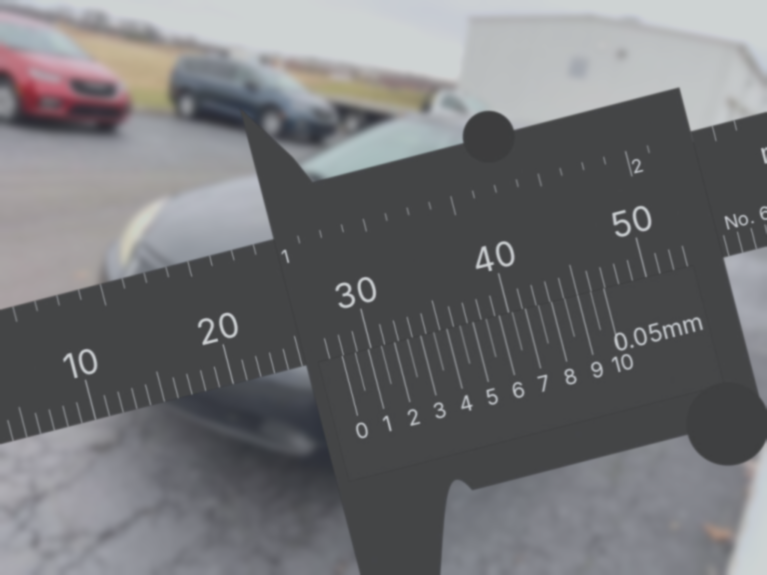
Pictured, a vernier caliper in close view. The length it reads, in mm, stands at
27.9 mm
